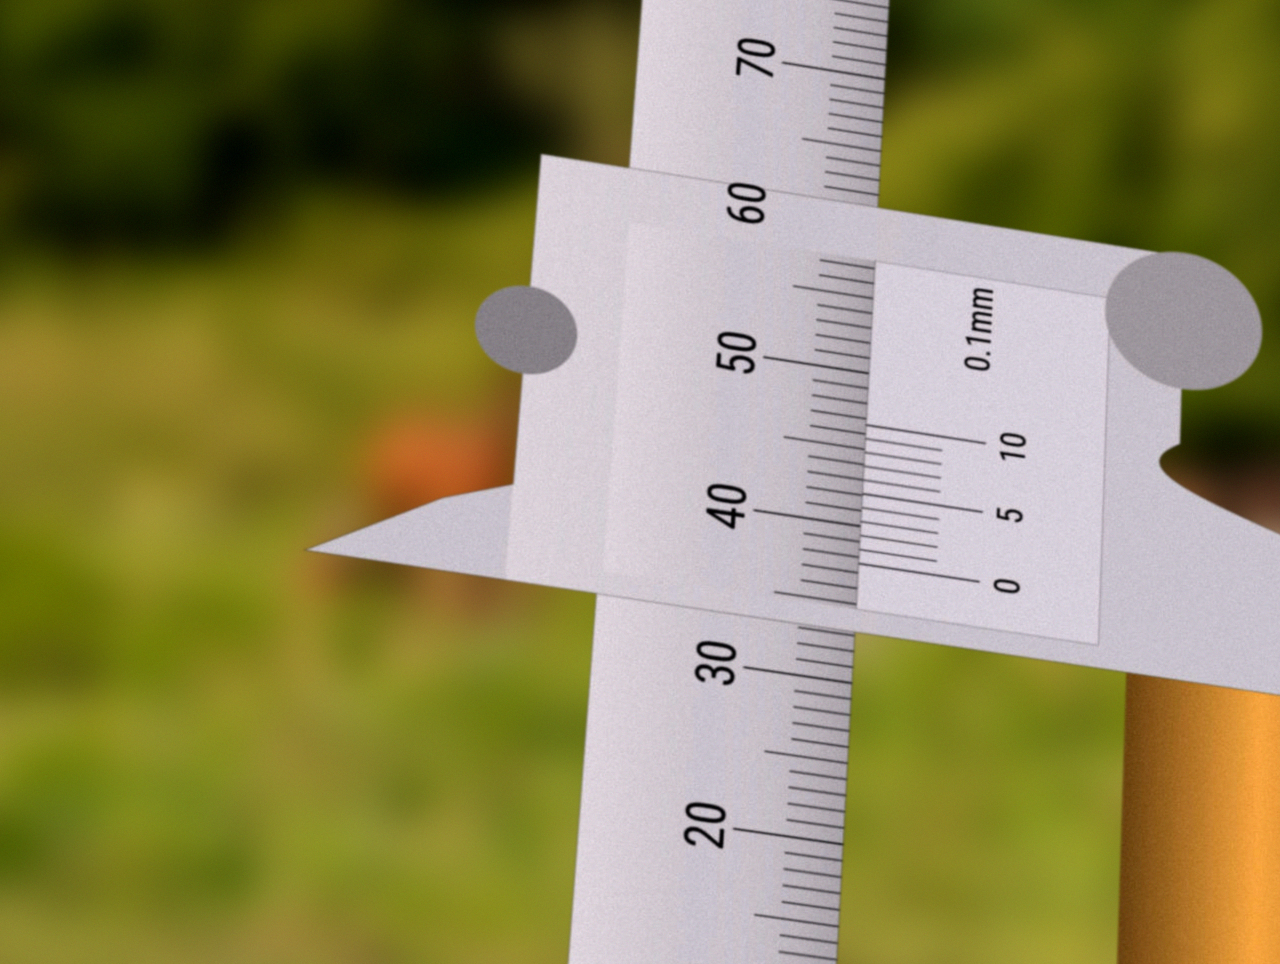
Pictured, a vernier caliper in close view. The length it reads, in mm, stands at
37.6 mm
